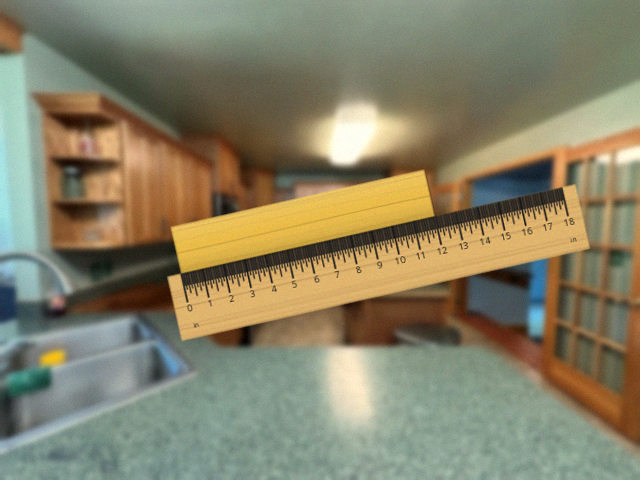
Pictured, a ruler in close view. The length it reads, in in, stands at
12 in
